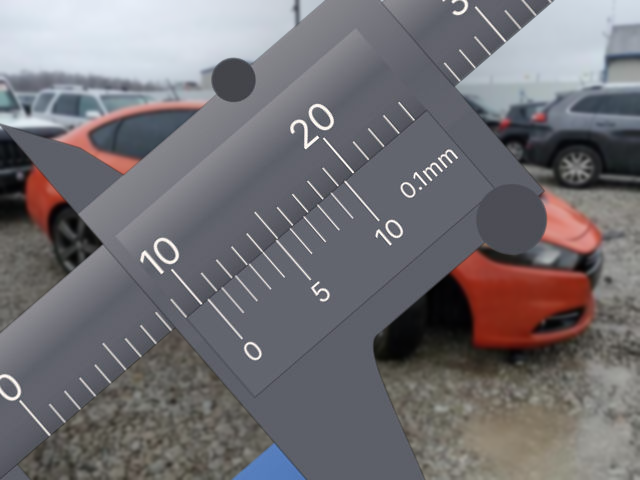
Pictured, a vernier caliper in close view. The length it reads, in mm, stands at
10.4 mm
